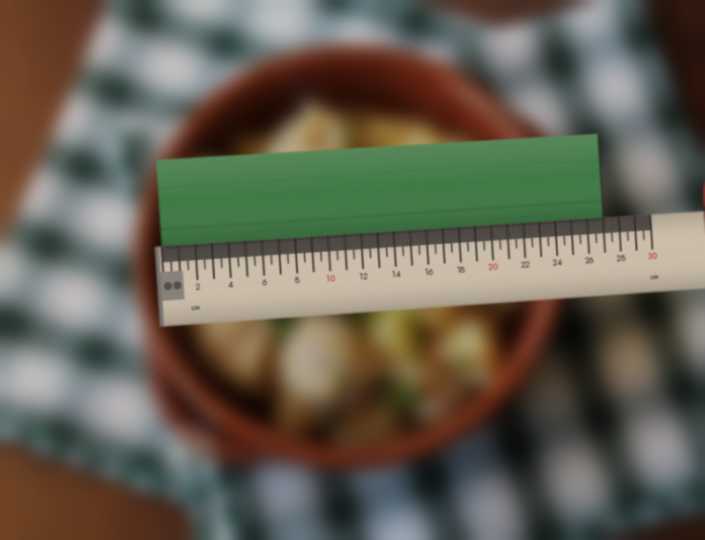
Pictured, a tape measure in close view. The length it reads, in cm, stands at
27 cm
